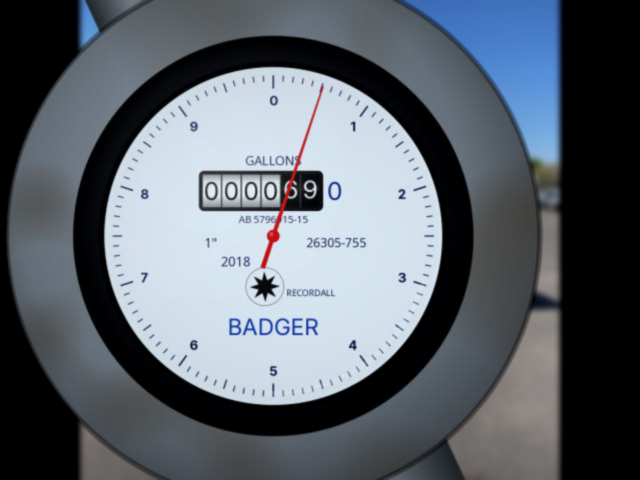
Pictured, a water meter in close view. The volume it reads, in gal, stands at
690.5 gal
